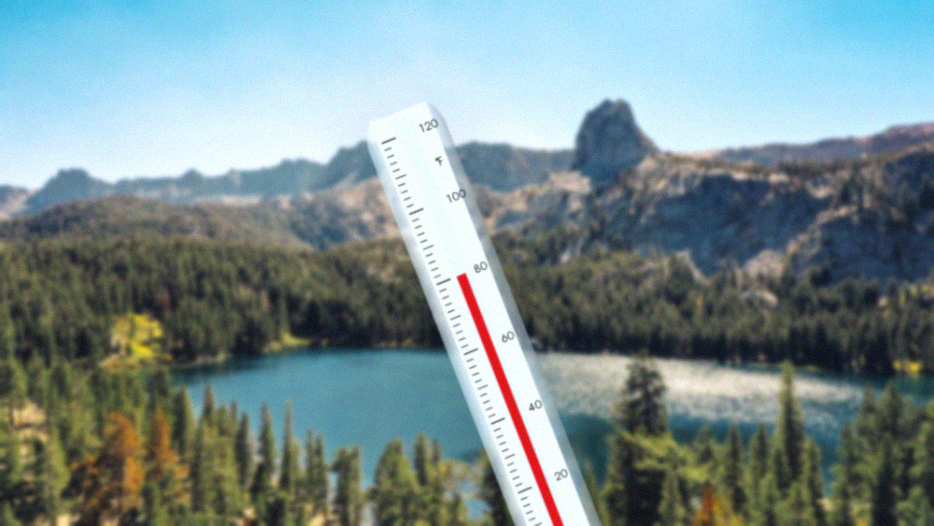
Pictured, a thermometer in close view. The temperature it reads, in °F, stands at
80 °F
